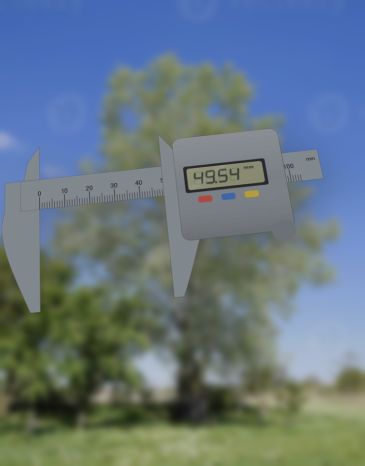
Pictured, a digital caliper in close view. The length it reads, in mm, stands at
49.54 mm
